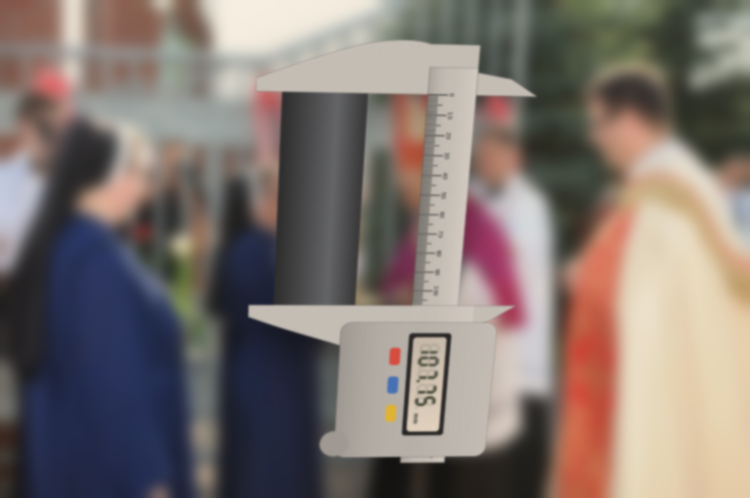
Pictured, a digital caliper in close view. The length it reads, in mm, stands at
107.75 mm
